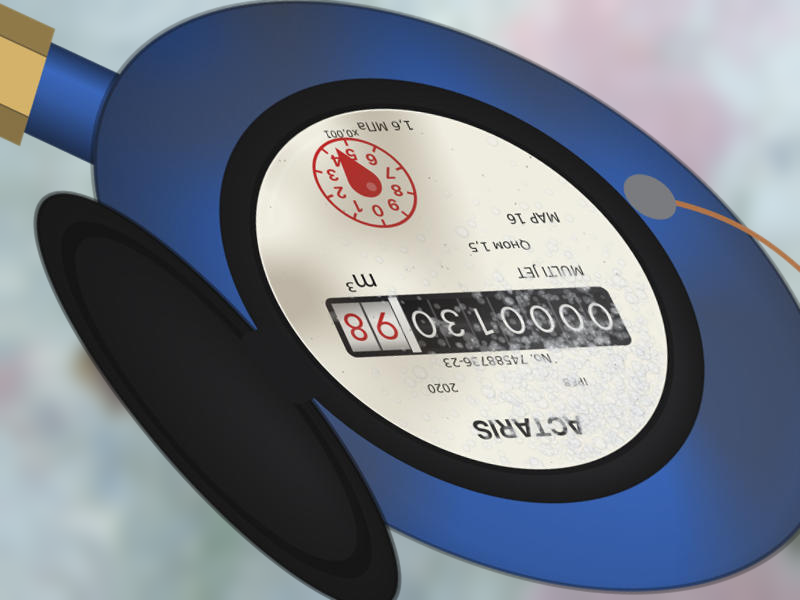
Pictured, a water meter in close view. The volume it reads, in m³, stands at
130.984 m³
